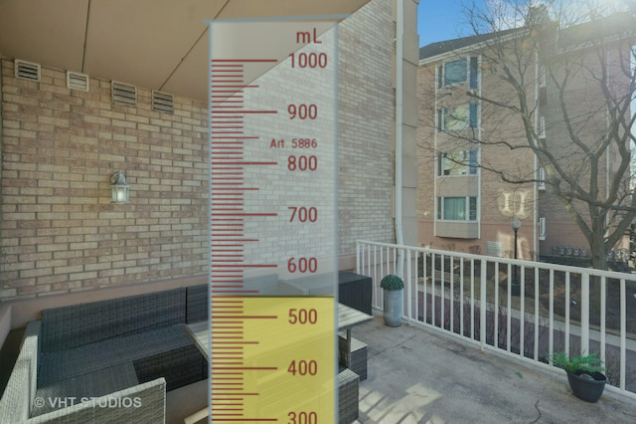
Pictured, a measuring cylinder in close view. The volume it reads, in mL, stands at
540 mL
